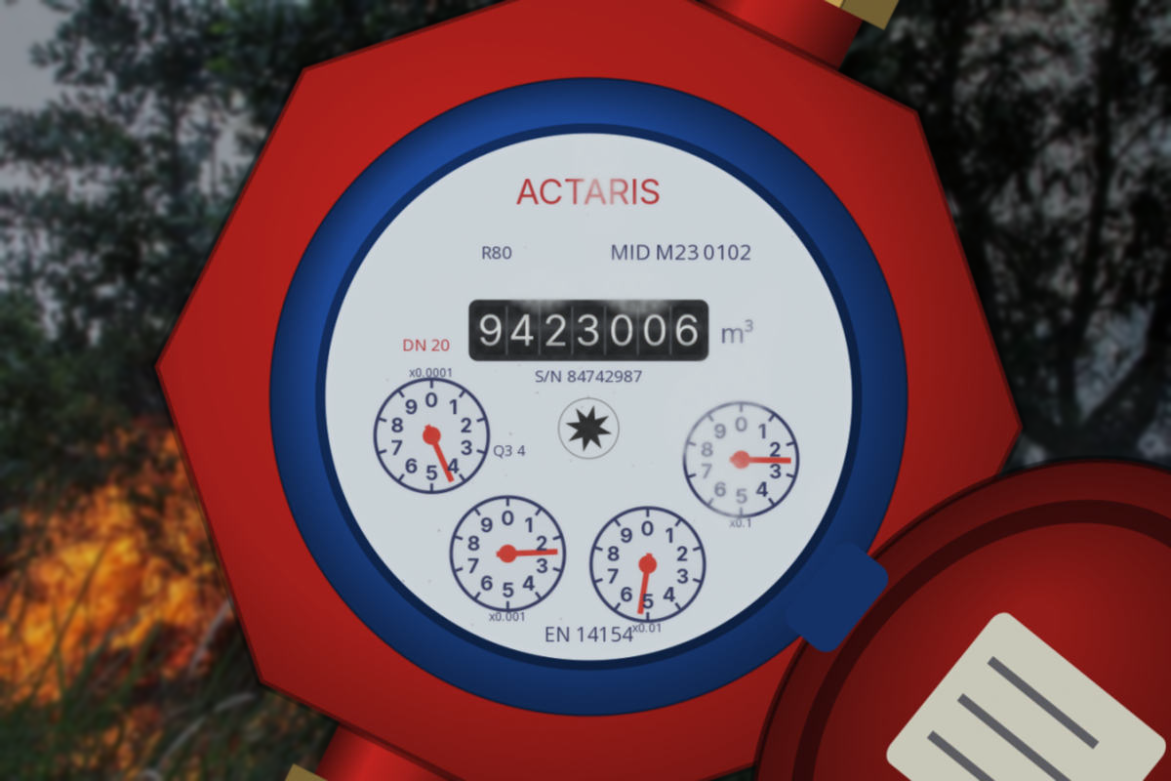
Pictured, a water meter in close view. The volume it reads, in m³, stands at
9423006.2524 m³
